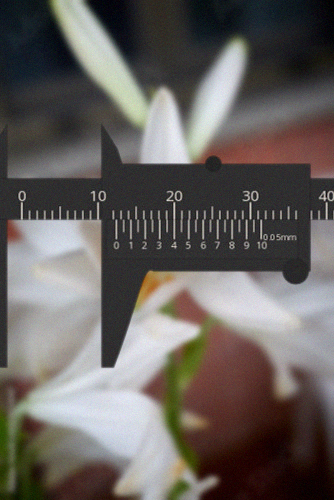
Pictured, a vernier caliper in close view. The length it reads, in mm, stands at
12.4 mm
